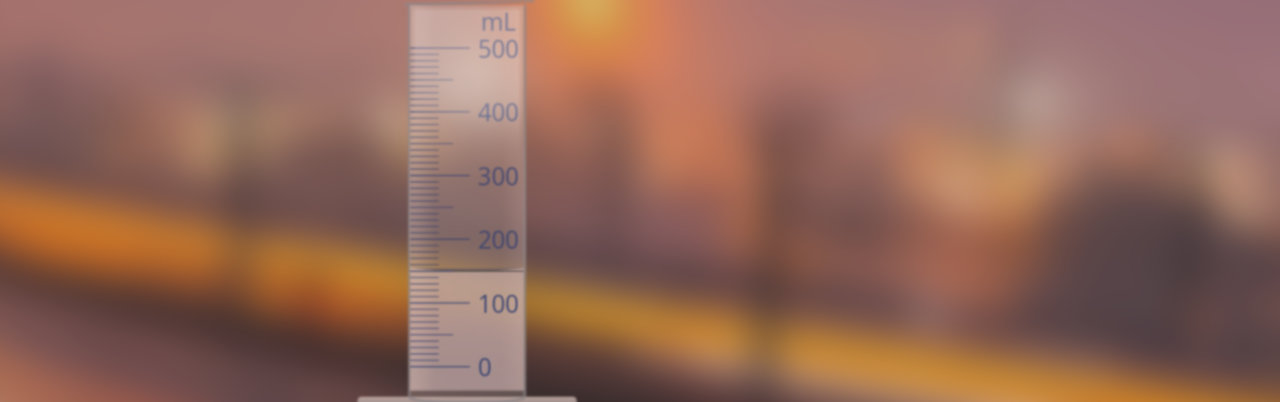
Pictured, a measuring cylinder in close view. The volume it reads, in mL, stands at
150 mL
